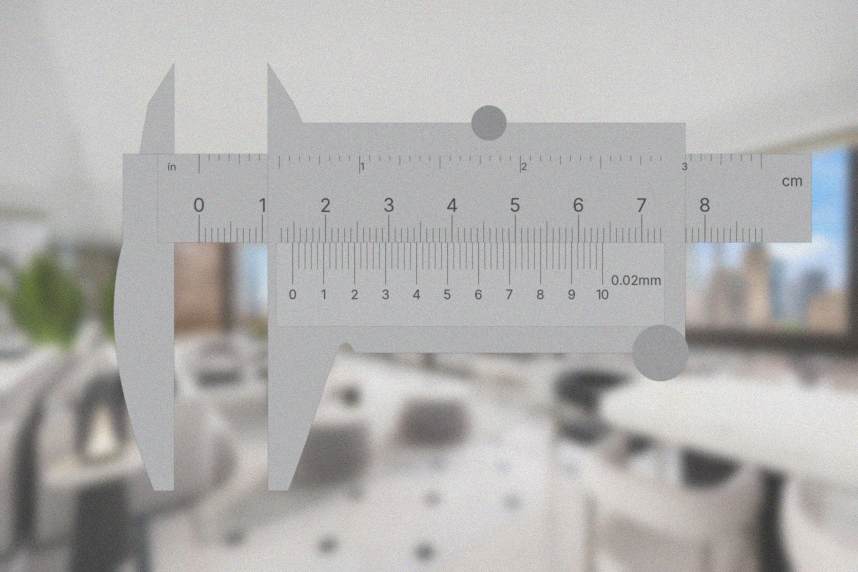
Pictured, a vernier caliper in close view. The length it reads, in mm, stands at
14.8 mm
